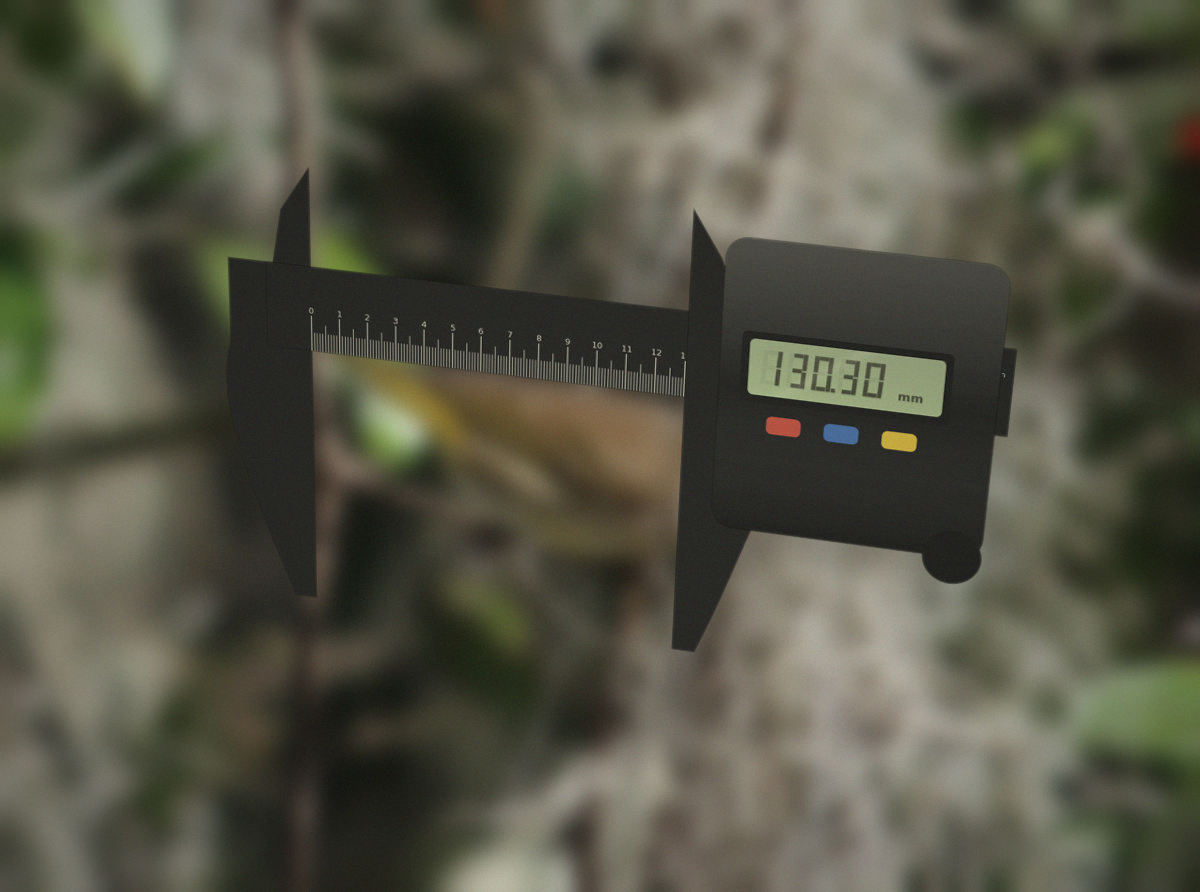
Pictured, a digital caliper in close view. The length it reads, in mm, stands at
130.30 mm
